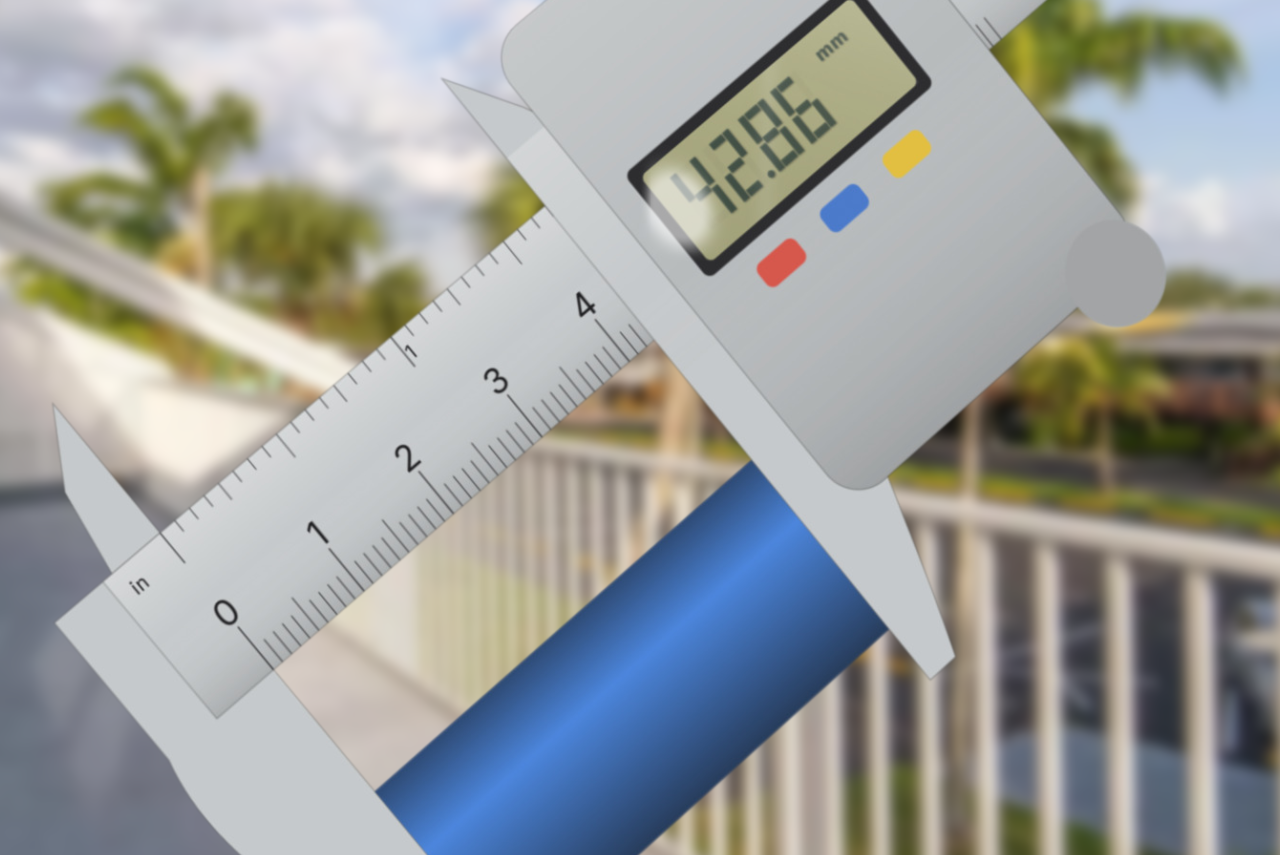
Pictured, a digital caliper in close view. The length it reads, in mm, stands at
42.86 mm
